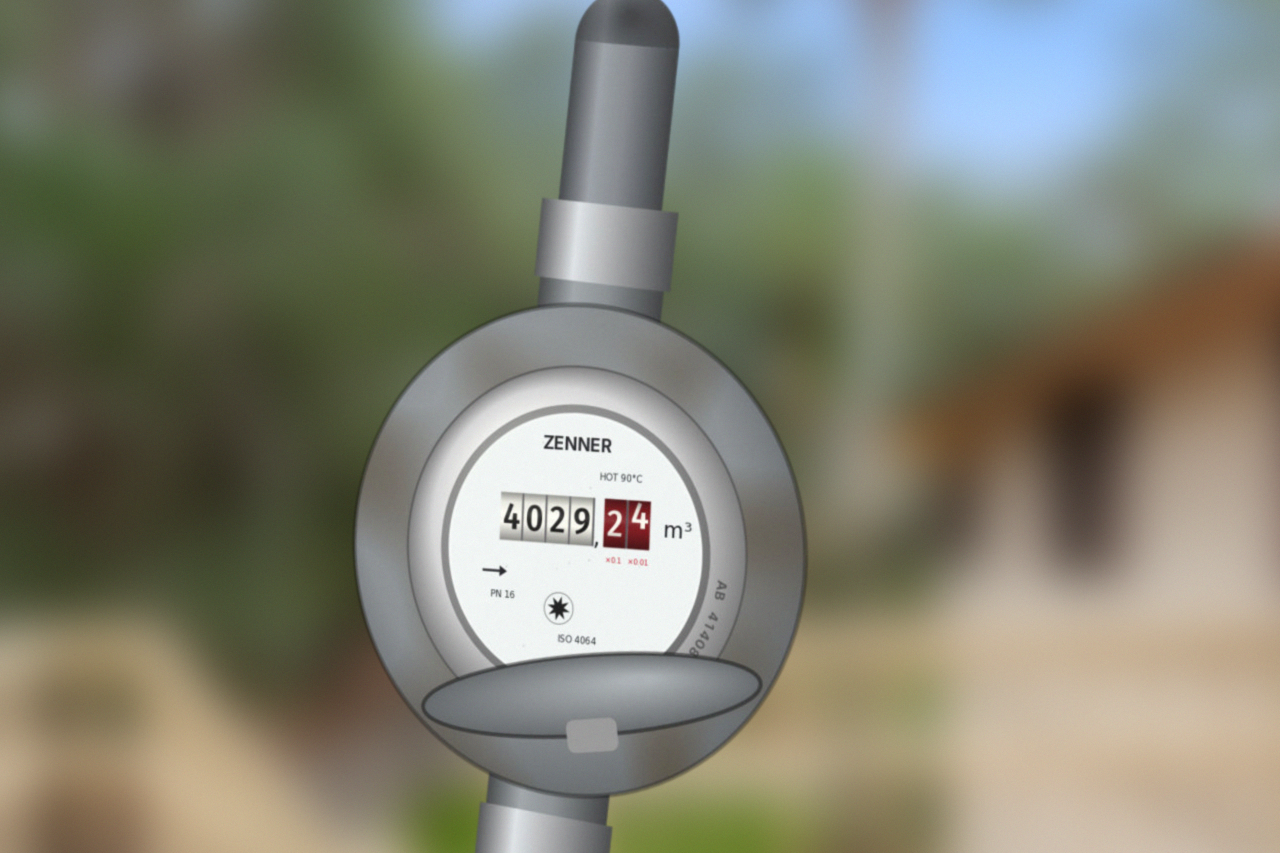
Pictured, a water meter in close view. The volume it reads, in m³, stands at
4029.24 m³
